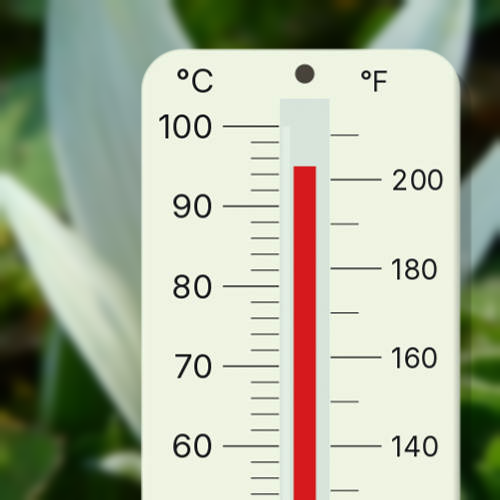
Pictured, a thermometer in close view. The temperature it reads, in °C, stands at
95 °C
